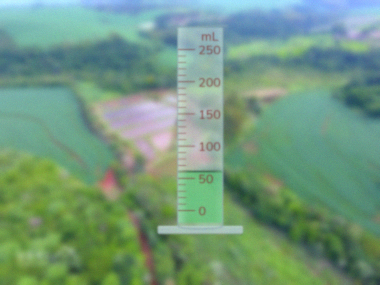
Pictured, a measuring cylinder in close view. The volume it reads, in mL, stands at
60 mL
